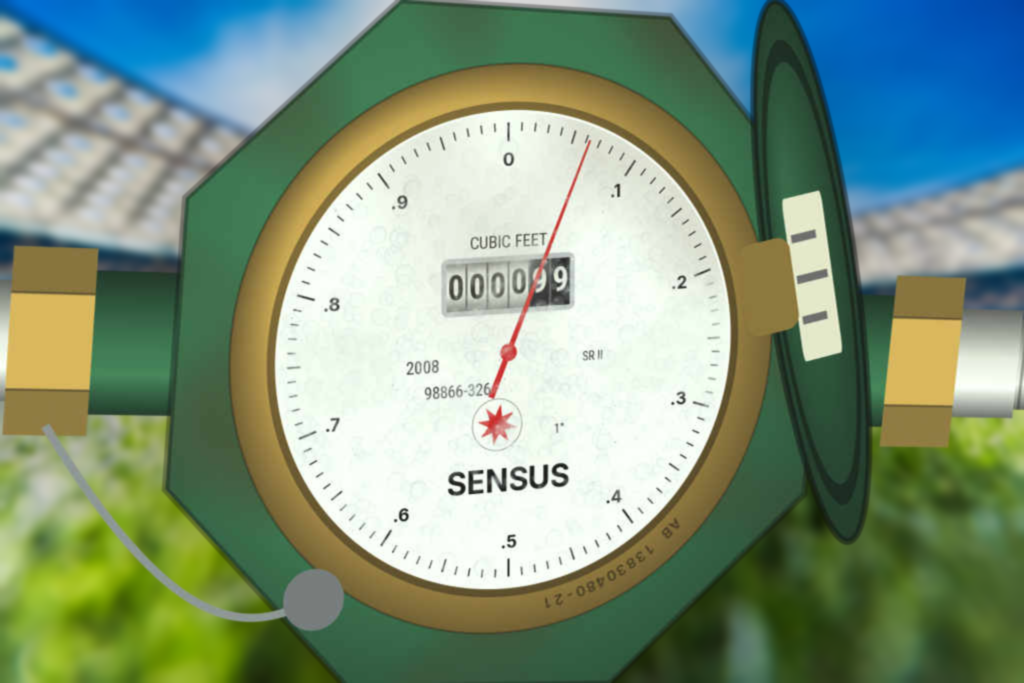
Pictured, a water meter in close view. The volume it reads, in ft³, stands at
99.06 ft³
